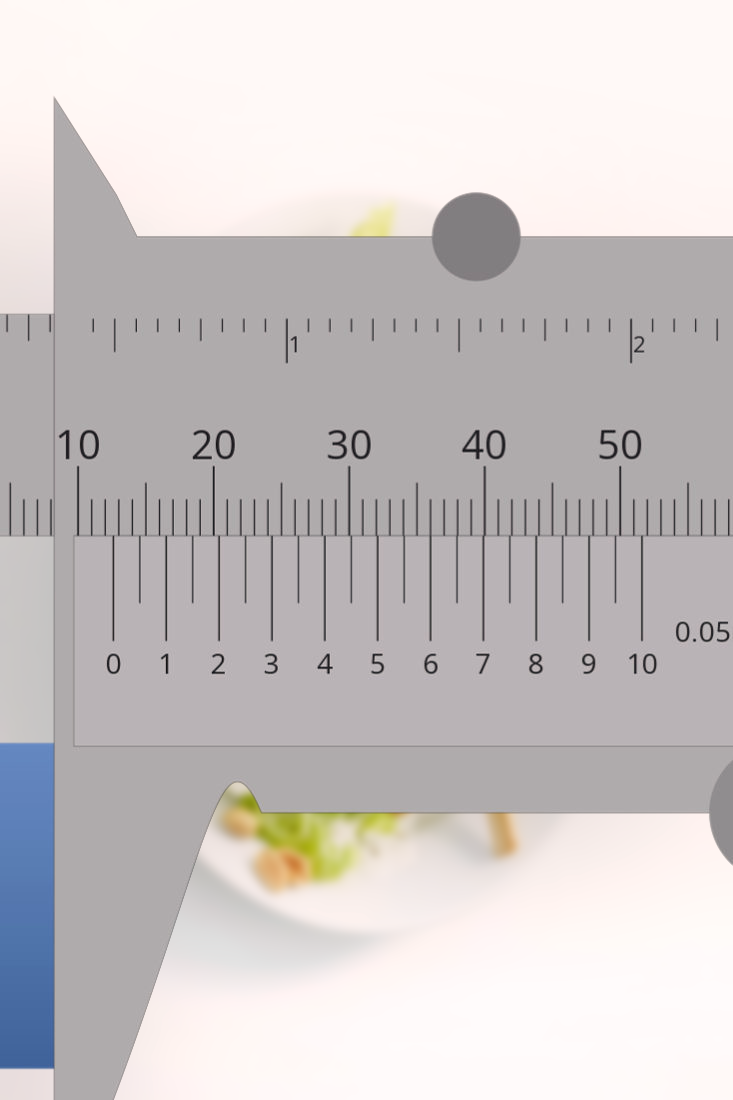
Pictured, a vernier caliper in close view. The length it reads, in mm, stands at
12.6 mm
